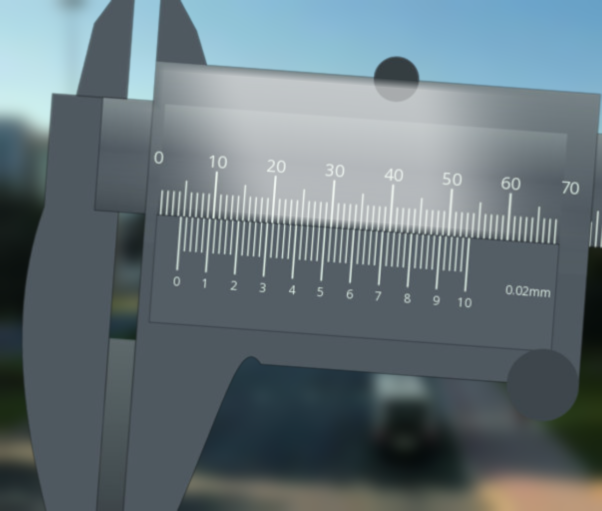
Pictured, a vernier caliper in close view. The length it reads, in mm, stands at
4.5 mm
